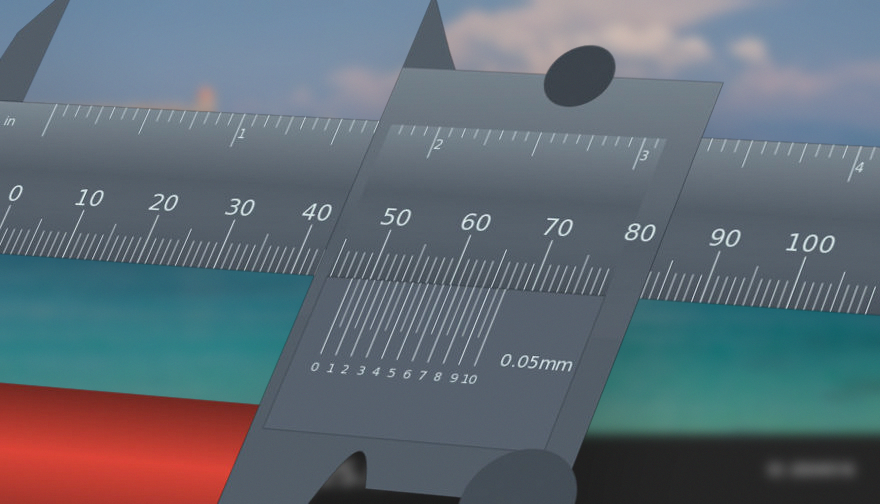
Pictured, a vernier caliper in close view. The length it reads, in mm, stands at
47.8 mm
